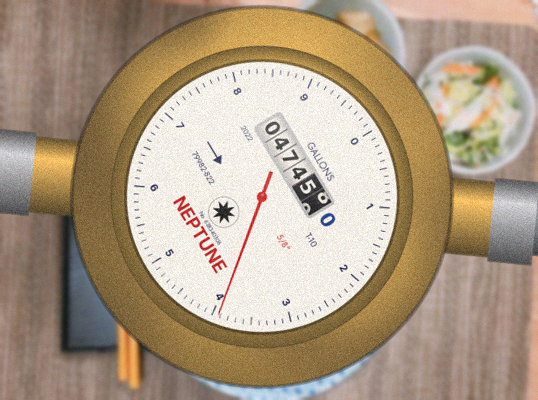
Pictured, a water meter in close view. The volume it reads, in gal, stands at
474583.9 gal
